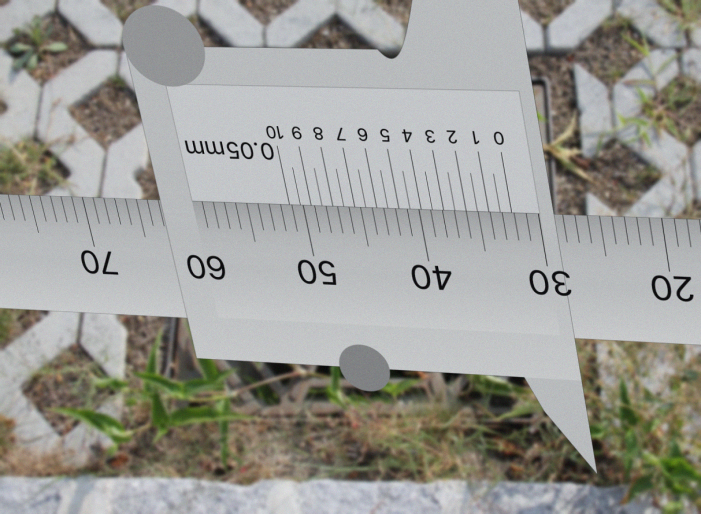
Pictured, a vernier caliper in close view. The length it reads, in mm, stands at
32.2 mm
